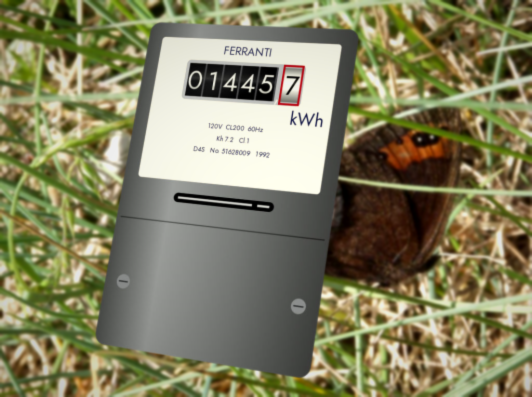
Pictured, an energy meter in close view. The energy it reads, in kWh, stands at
1445.7 kWh
